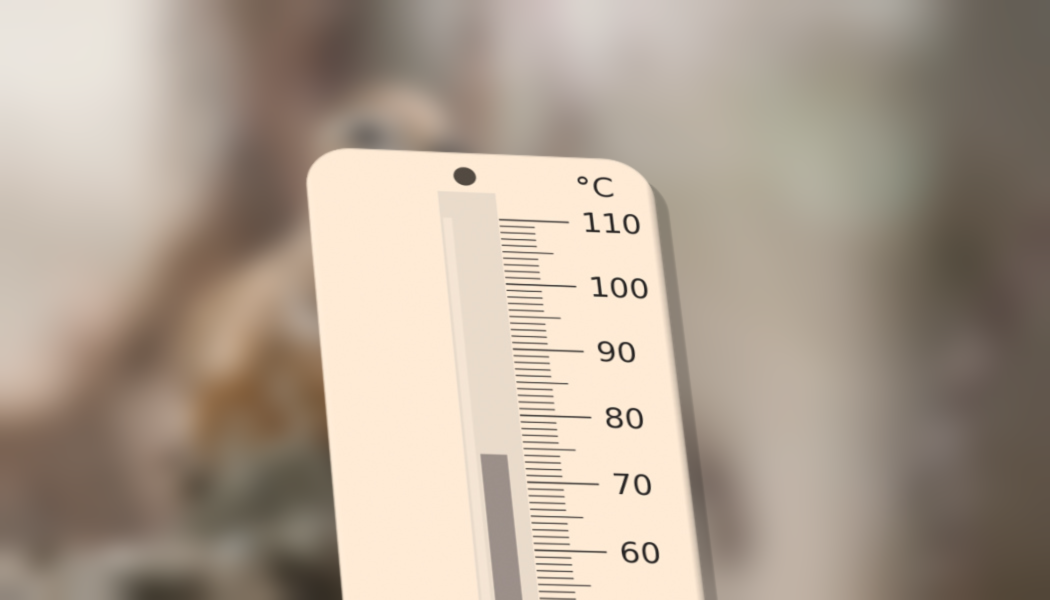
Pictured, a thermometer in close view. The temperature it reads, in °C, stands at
74 °C
